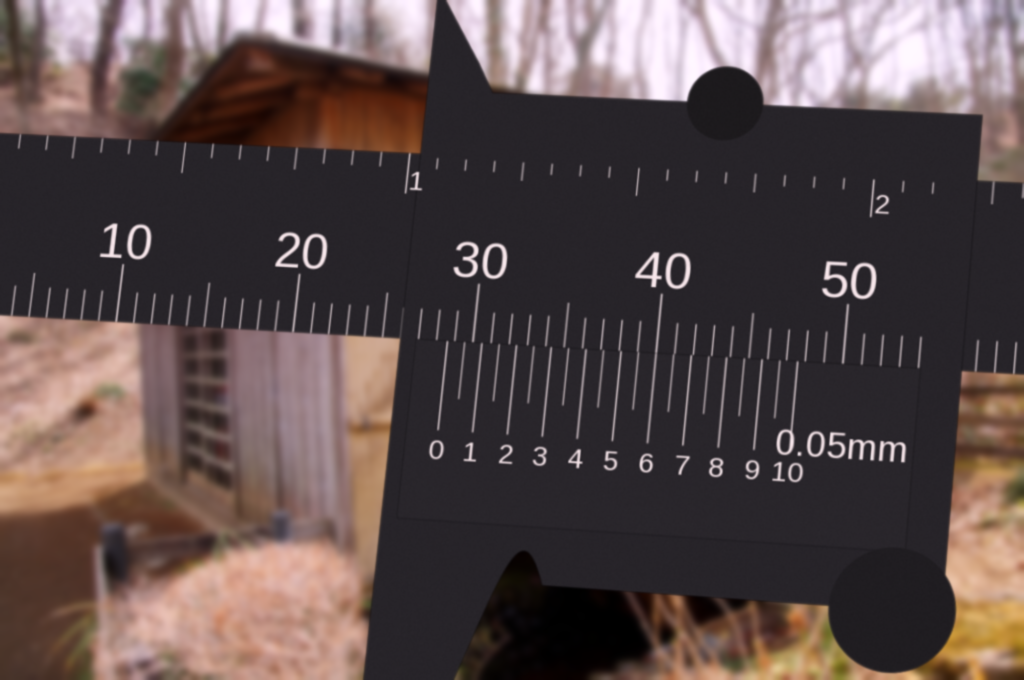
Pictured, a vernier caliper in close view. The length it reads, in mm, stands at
28.6 mm
